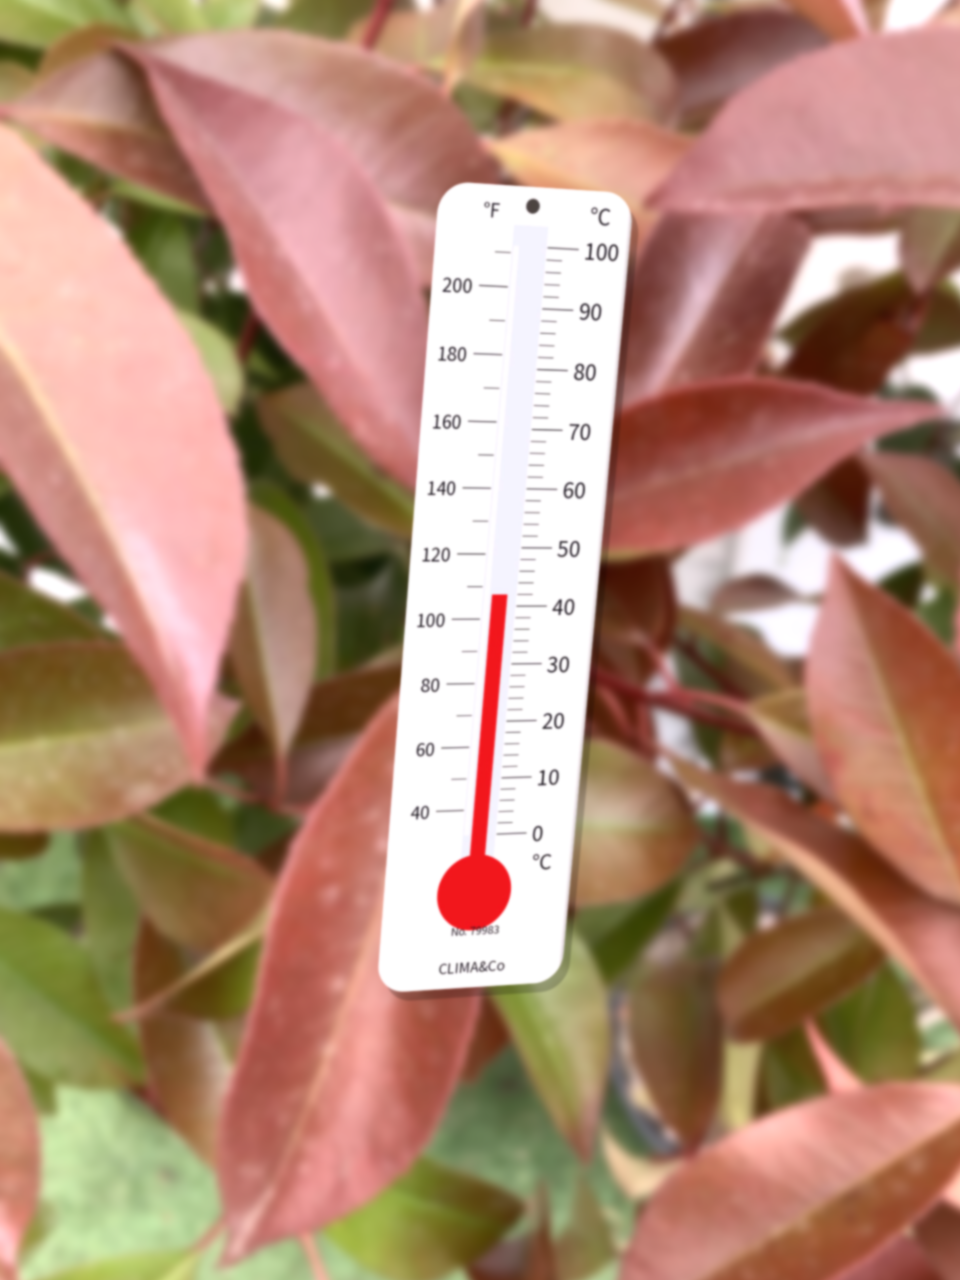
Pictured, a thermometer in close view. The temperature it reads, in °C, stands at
42 °C
